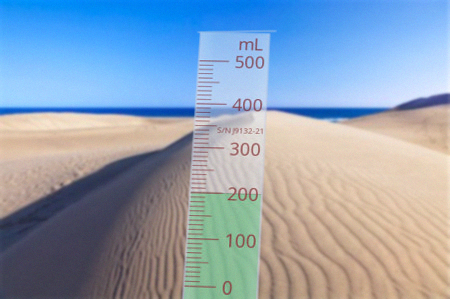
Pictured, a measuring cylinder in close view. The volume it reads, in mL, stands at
200 mL
